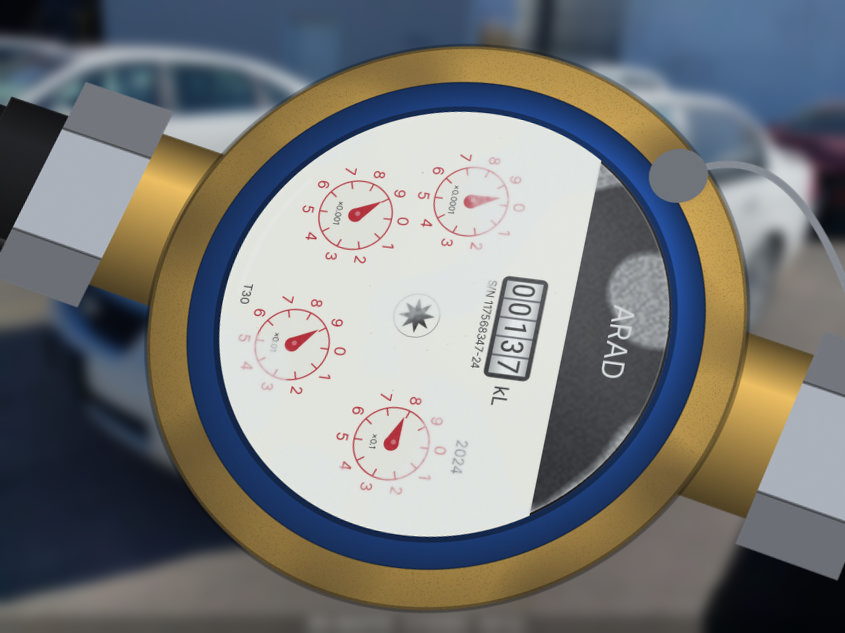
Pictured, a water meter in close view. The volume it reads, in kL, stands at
137.7889 kL
